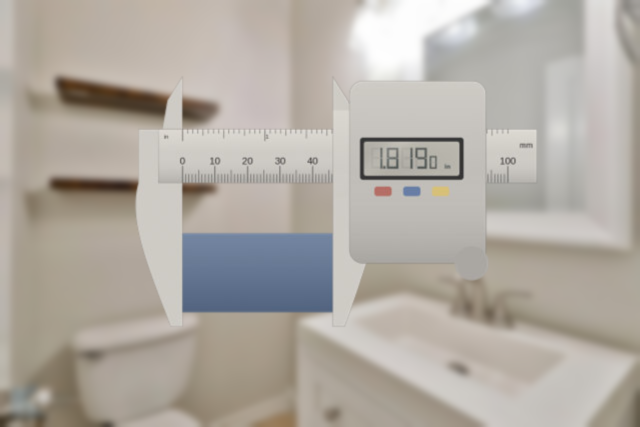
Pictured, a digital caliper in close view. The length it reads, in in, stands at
1.8190 in
